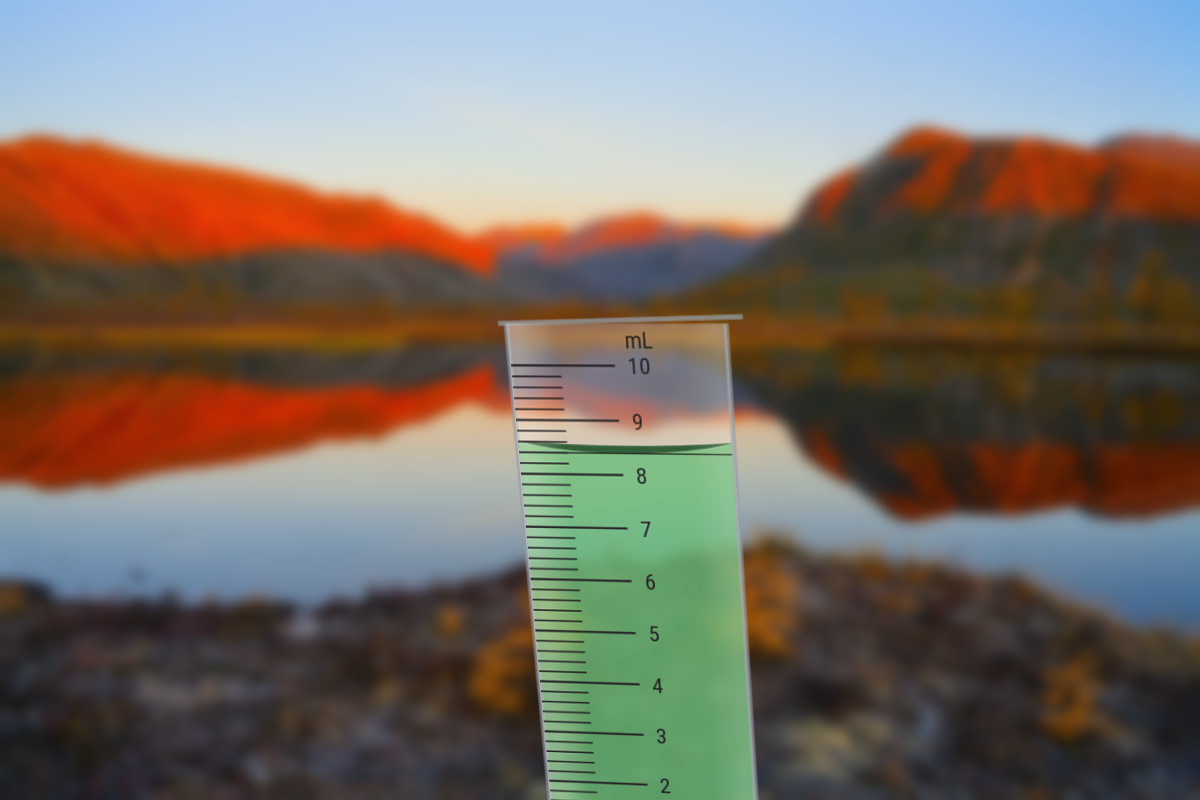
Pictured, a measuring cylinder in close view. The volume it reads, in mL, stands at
8.4 mL
